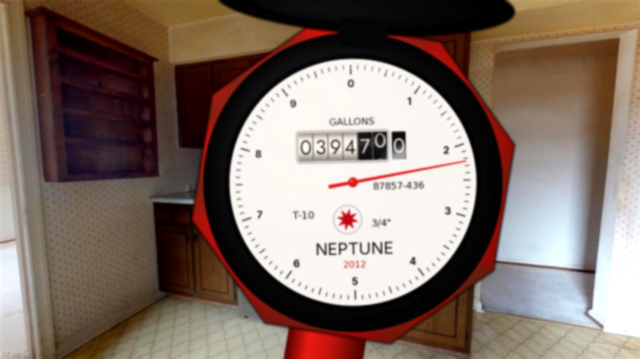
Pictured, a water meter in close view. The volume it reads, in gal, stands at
394702.2 gal
